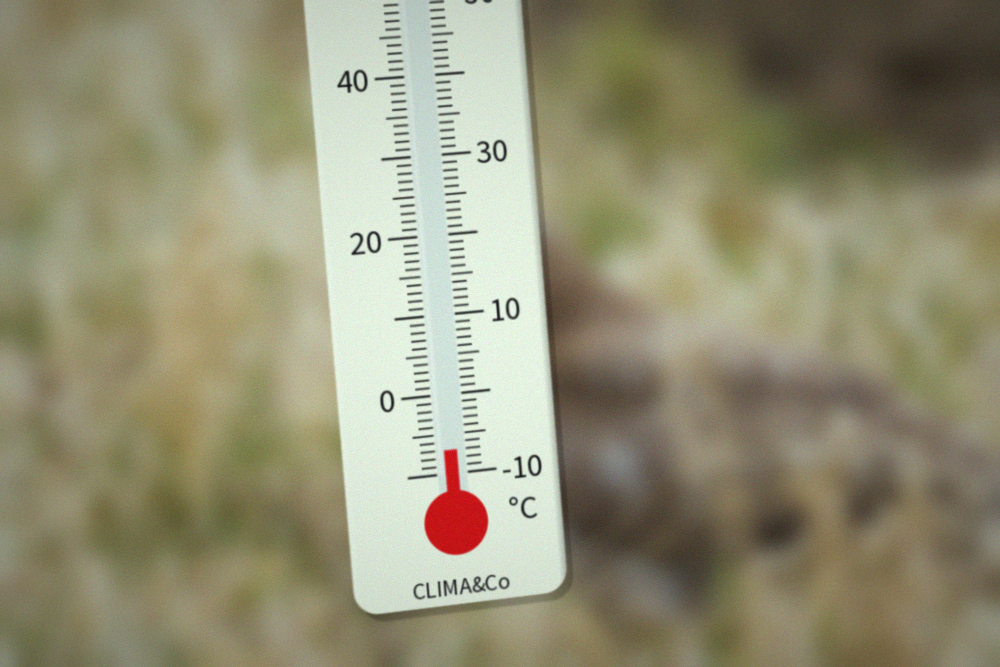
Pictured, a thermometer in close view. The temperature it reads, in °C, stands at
-7 °C
